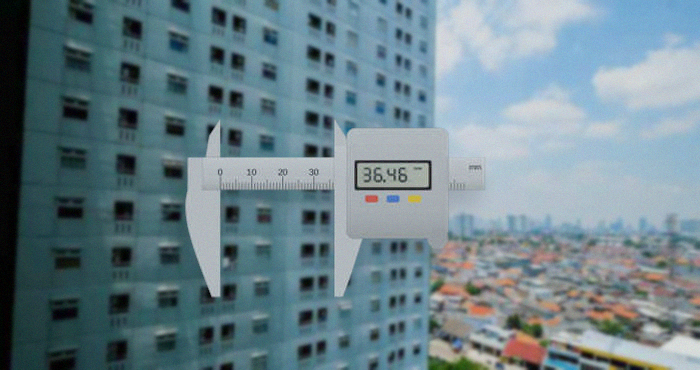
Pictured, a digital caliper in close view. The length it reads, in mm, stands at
36.46 mm
